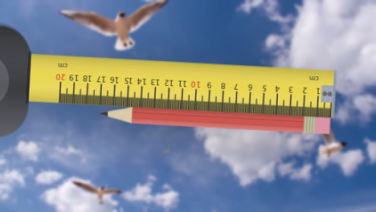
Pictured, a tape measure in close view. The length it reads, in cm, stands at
17 cm
